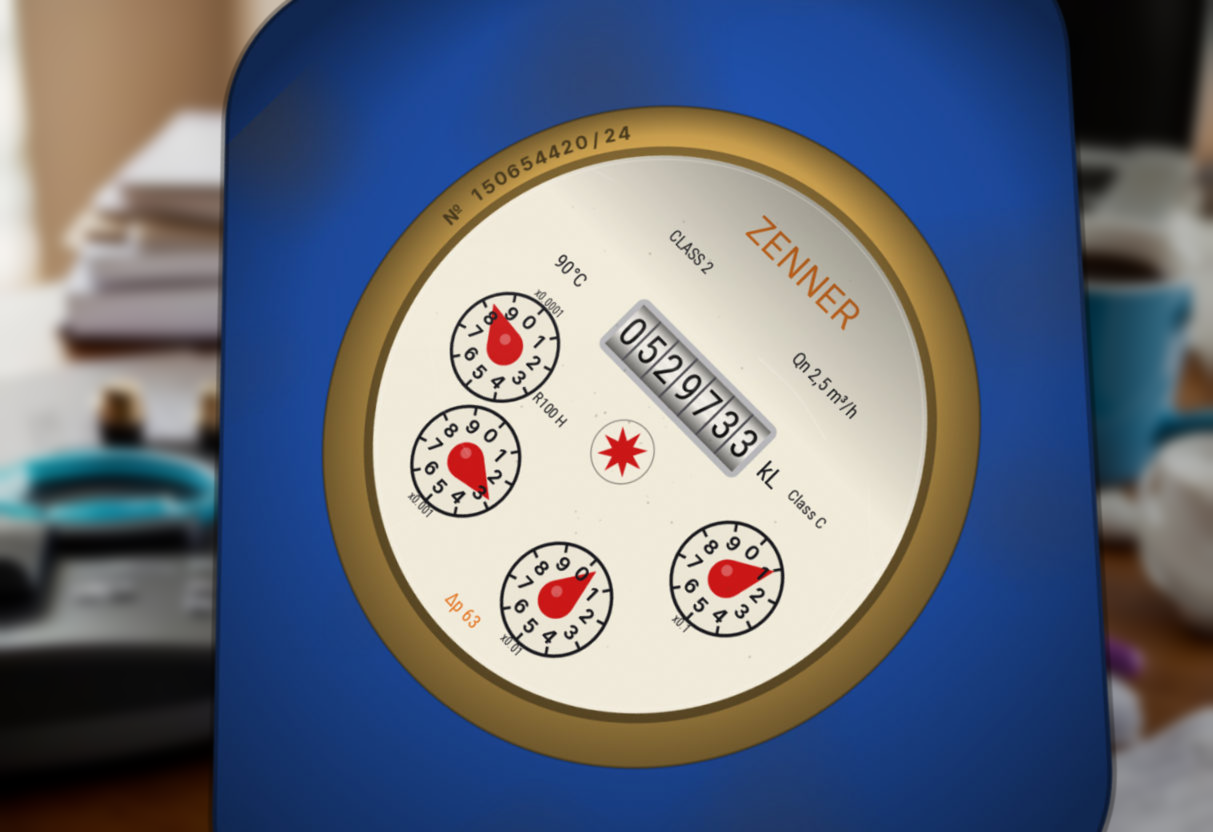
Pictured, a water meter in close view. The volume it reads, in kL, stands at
529733.1028 kL
